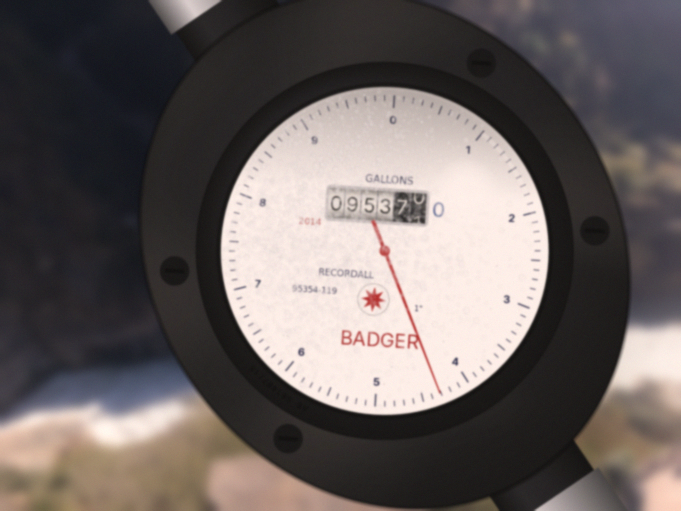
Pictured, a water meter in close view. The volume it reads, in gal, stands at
953704.3 gal
